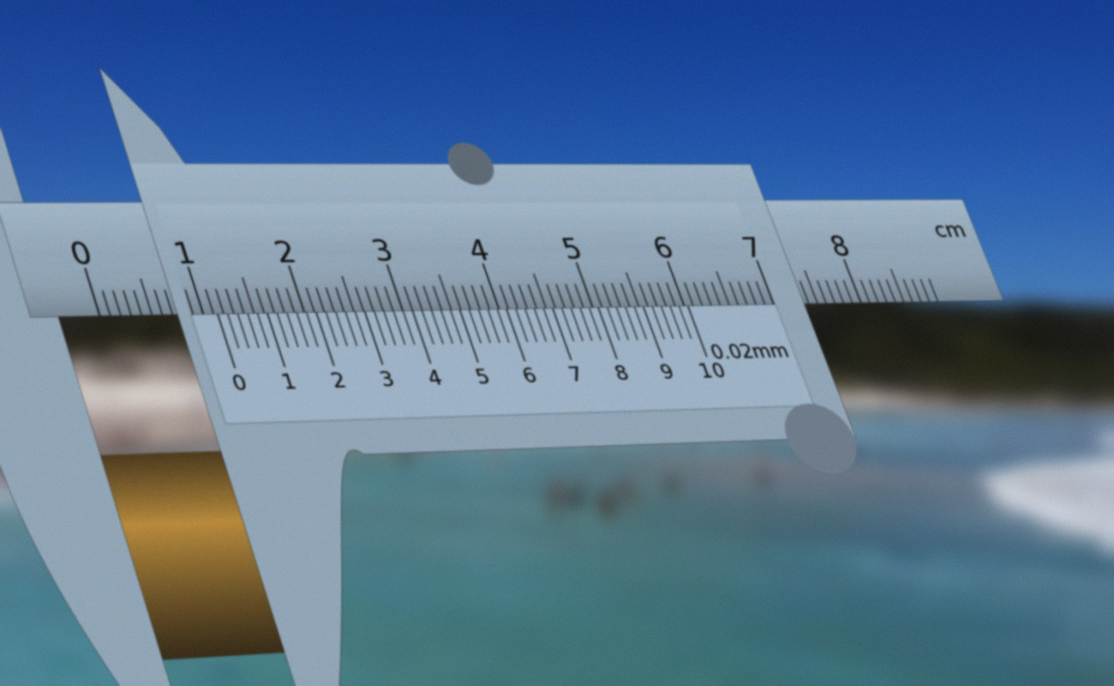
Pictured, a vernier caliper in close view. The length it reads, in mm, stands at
11.4 mm
